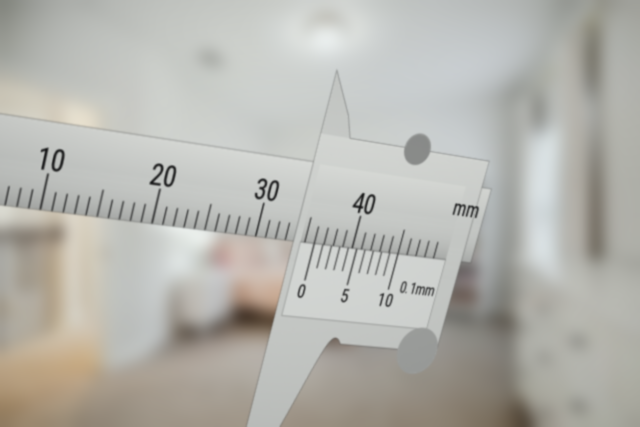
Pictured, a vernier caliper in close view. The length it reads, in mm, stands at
36.0 mm
